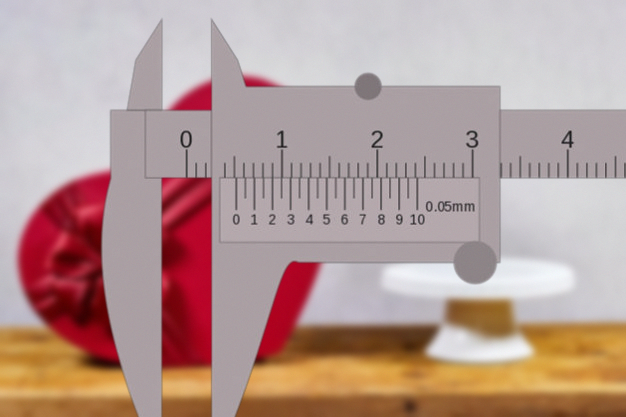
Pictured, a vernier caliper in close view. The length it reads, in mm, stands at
5.2 mm
